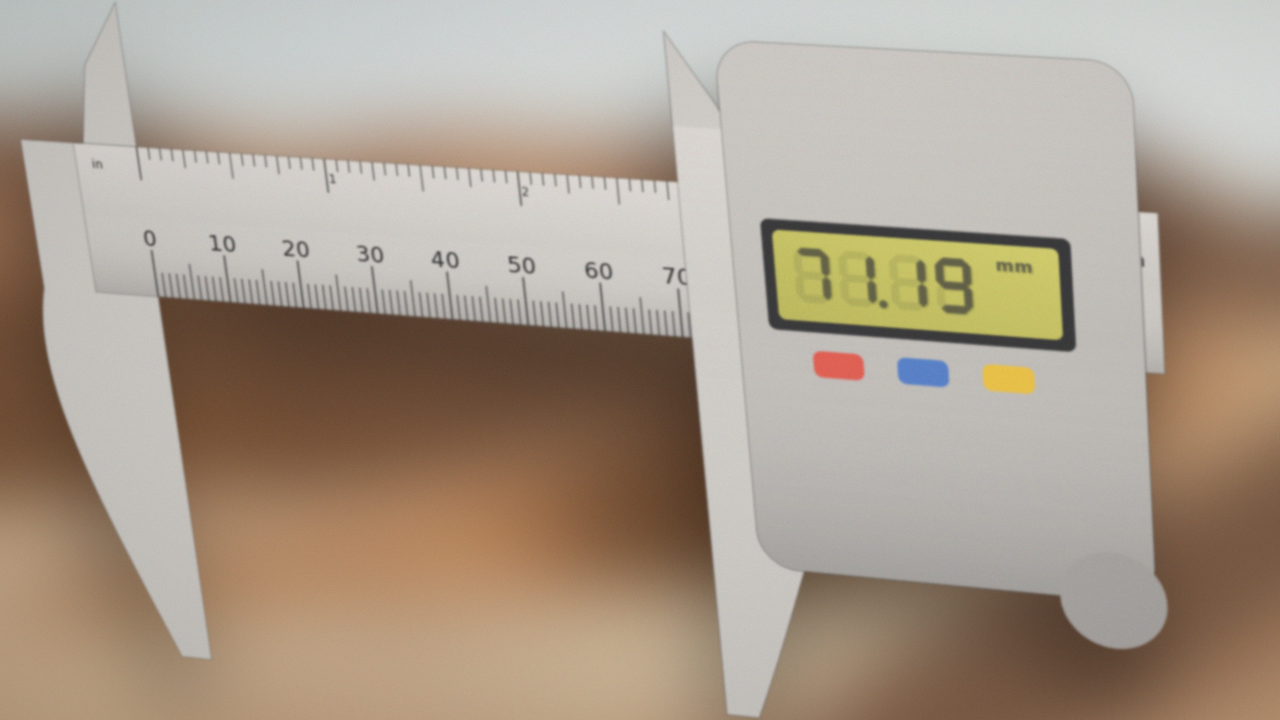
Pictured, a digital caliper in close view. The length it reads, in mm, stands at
71.19 mm
